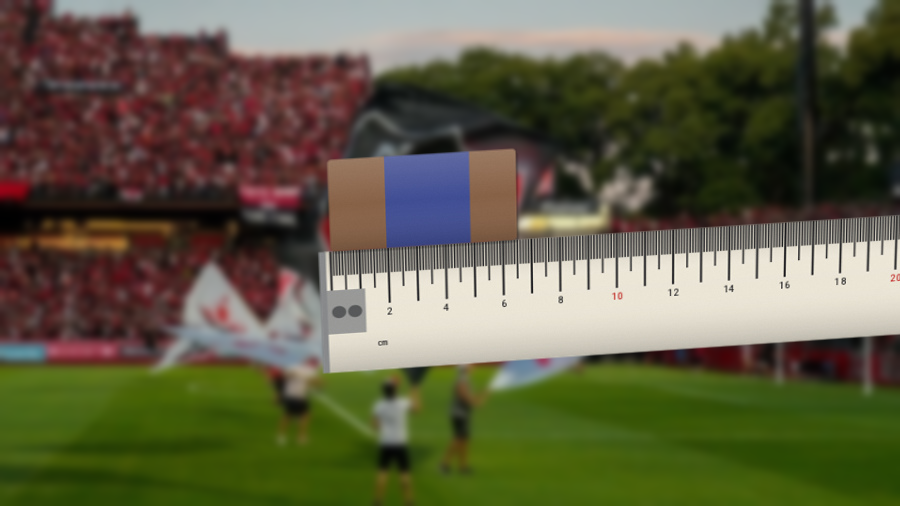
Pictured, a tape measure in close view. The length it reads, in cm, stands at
6.5 cm
